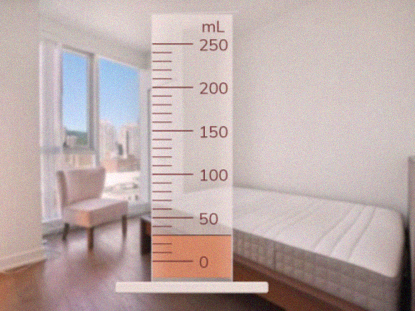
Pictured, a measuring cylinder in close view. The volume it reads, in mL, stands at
30 mL
